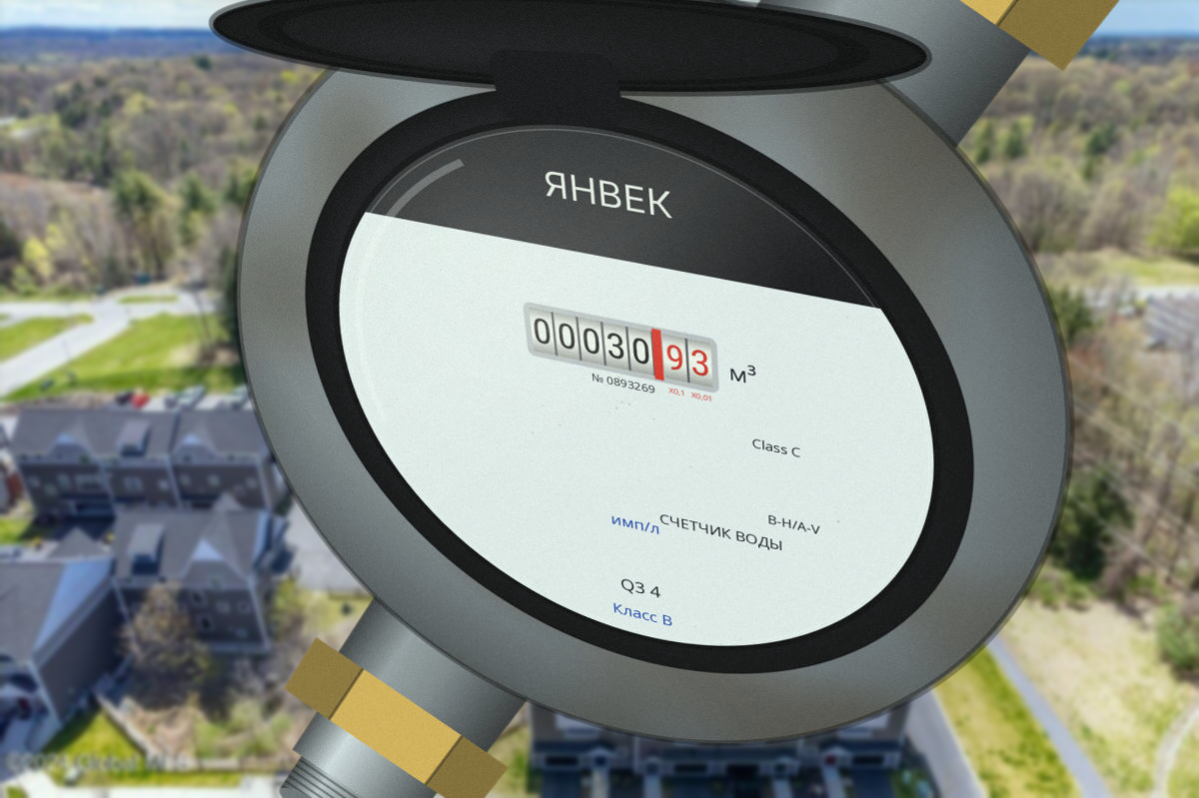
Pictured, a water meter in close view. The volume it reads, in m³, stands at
30.93 m³
